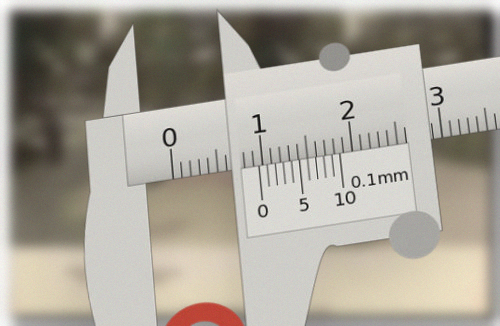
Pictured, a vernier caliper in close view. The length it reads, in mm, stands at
9.6 mm
